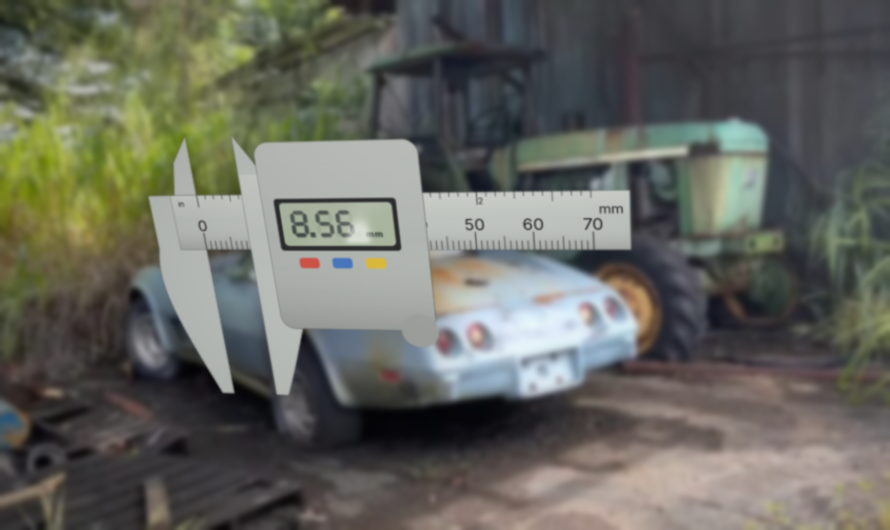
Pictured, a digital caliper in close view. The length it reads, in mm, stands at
8.56 mm
